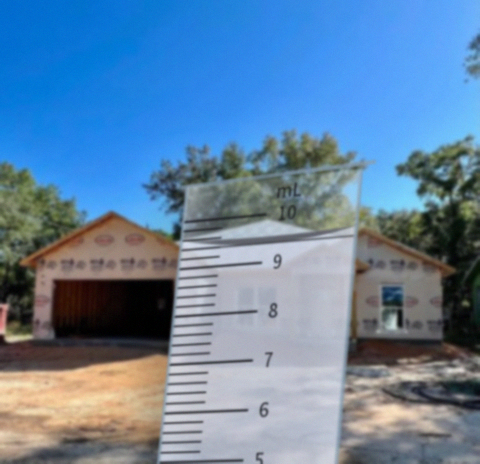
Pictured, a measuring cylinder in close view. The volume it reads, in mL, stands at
9.4 mL
